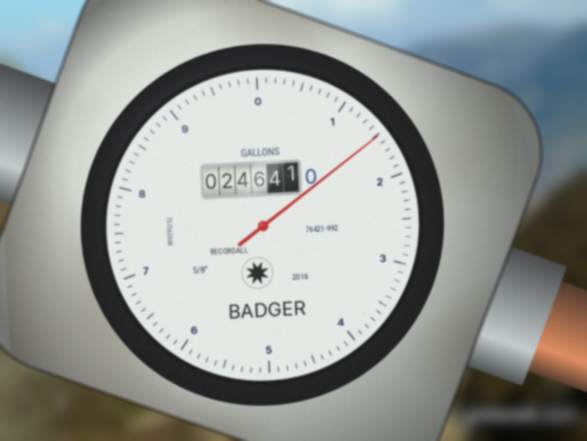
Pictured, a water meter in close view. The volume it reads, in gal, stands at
246411.5 gal
